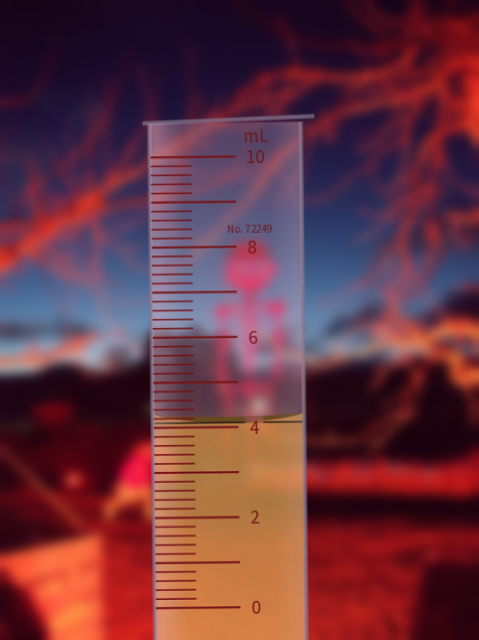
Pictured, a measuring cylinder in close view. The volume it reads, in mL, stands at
4.1 mL
